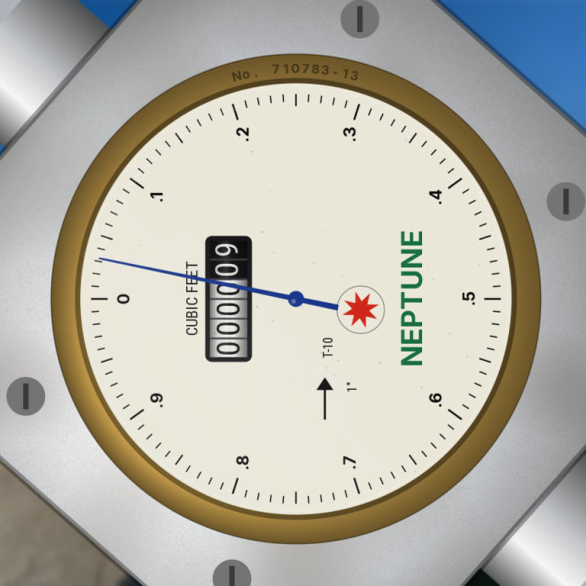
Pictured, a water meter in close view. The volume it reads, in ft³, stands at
9.03 ft³
